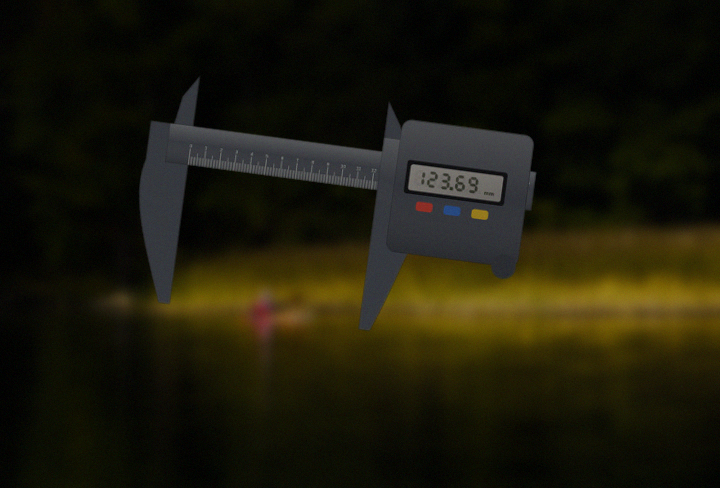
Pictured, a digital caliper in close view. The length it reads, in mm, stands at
123.69 mm
